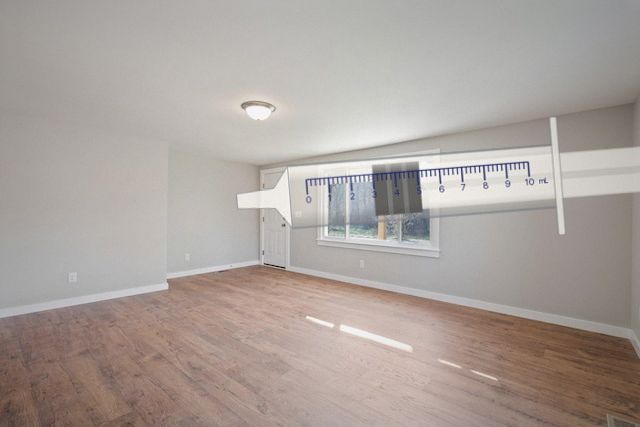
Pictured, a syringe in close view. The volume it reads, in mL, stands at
3 mL
